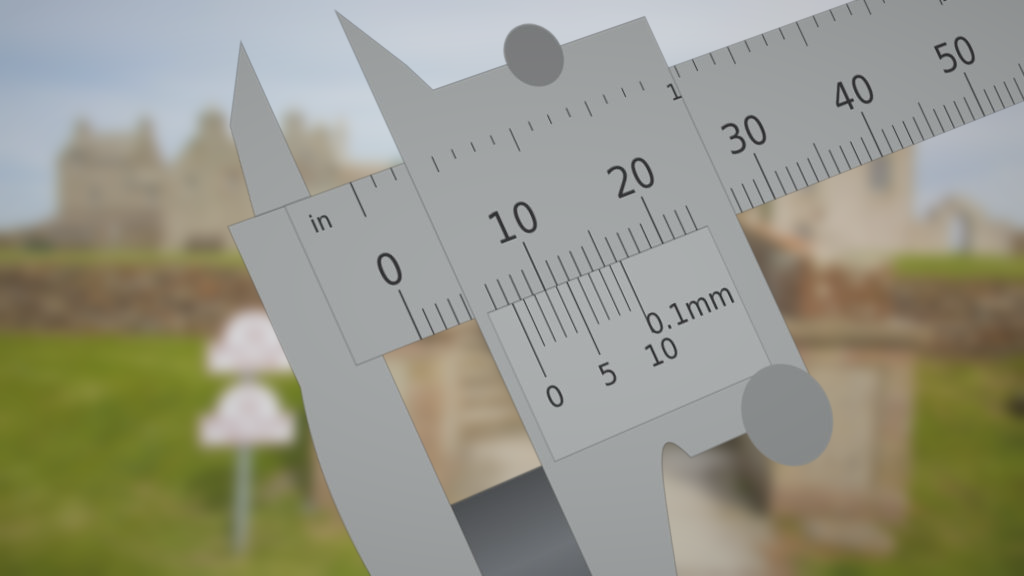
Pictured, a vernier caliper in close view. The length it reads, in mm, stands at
7.3 mm
